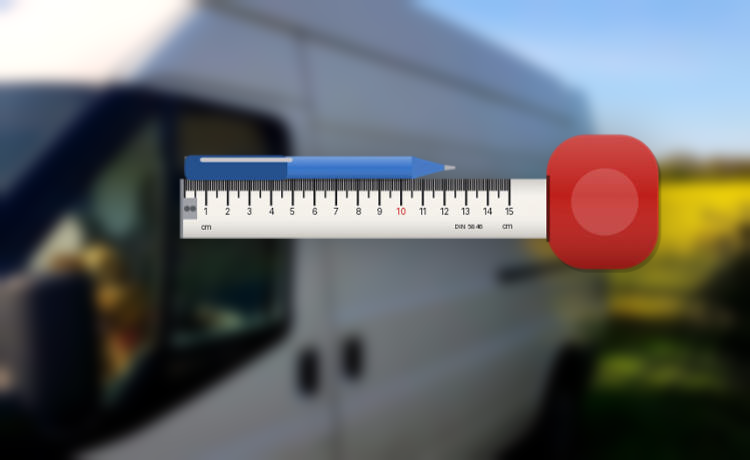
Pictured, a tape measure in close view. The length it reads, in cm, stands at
12.5 cm
